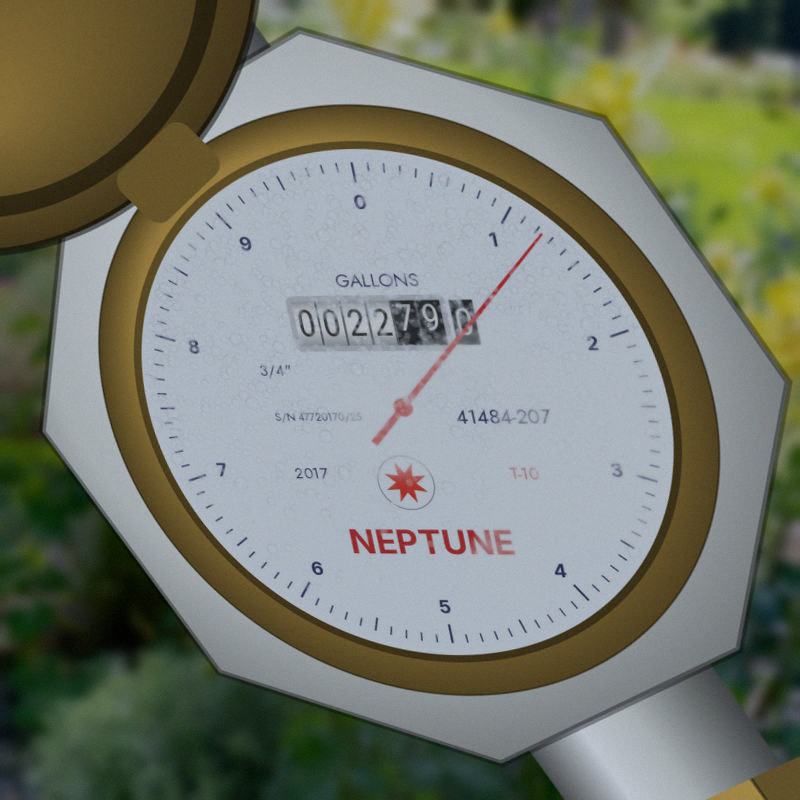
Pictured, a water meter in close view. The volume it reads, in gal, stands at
22791.2 gal
